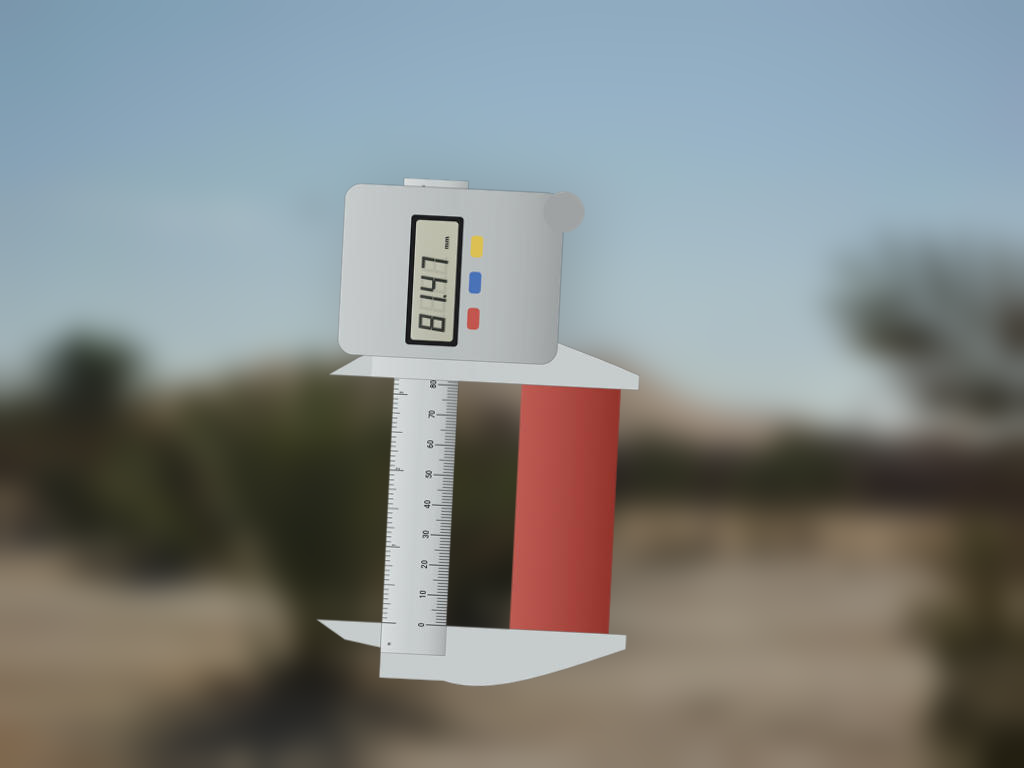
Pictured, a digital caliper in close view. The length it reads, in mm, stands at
81.47 mm
